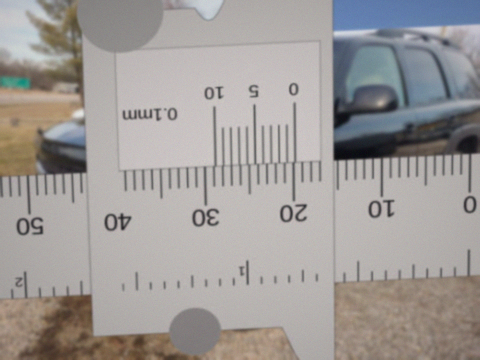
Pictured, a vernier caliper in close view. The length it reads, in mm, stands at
19.8 mm
